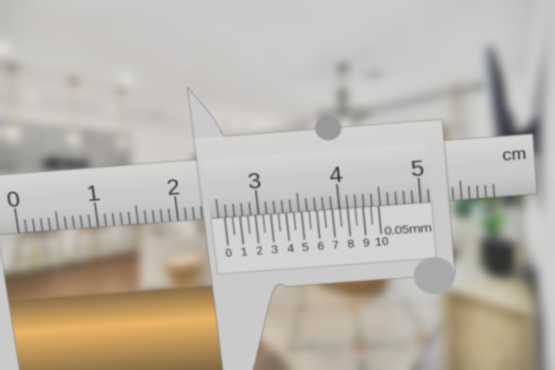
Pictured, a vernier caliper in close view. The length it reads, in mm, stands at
25.8 mm
